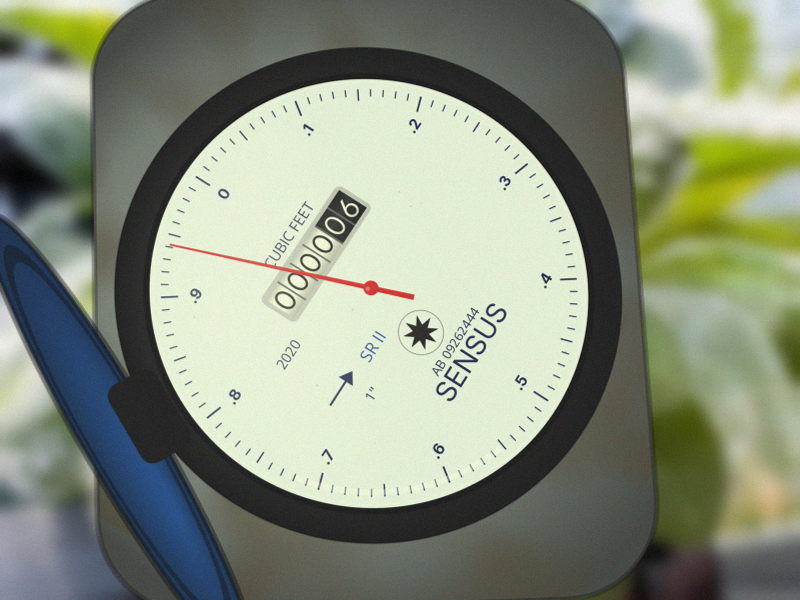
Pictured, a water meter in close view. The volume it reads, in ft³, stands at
5.94 ft³
